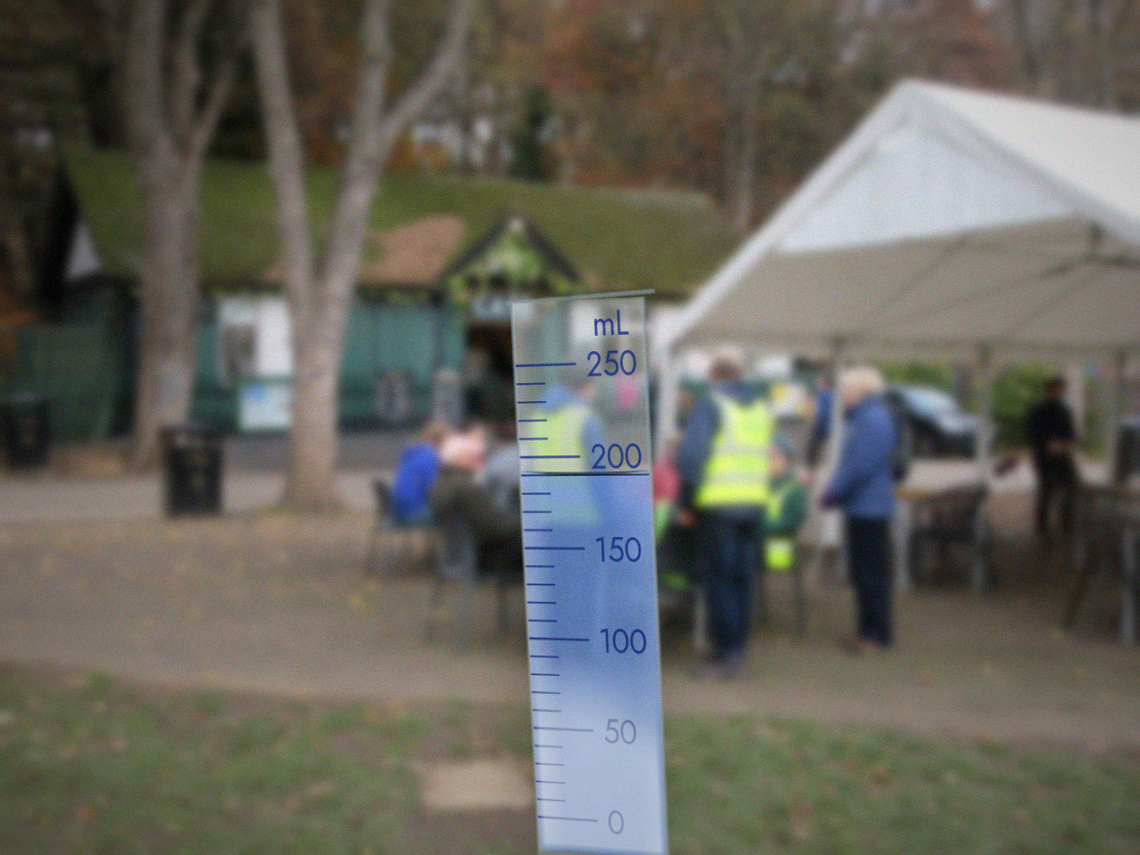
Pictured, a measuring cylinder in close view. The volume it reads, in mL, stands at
190 mL
